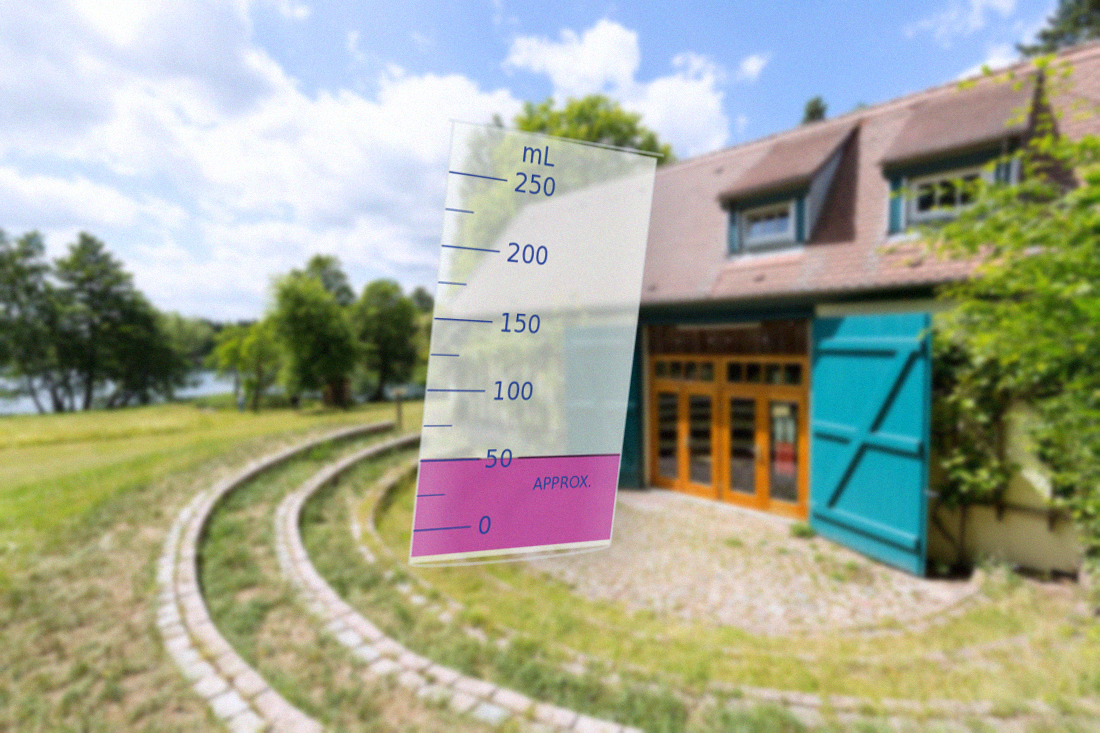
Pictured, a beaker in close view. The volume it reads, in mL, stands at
50 mL
